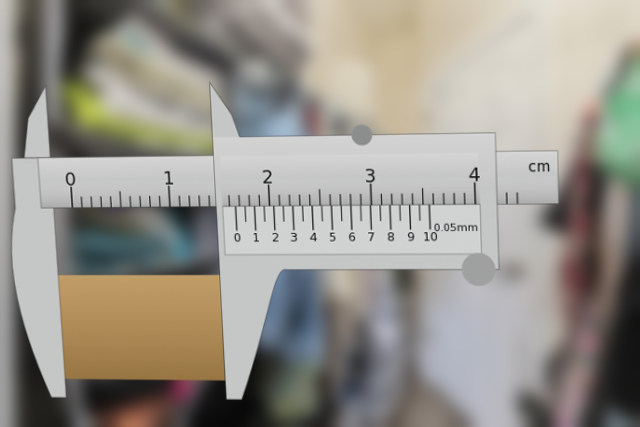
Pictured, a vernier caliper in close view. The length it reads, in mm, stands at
16.6 mm
